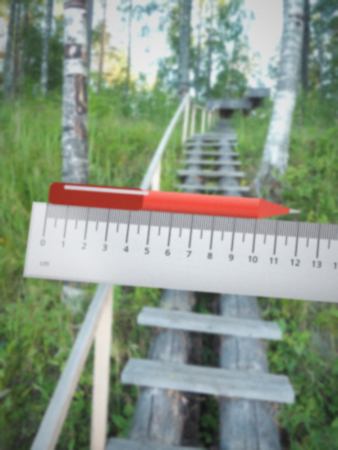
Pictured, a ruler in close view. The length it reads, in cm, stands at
12 cm
